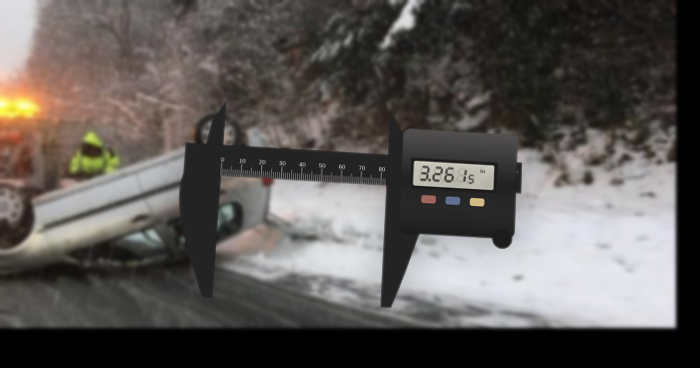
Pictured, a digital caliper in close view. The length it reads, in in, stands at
3.2615 in
